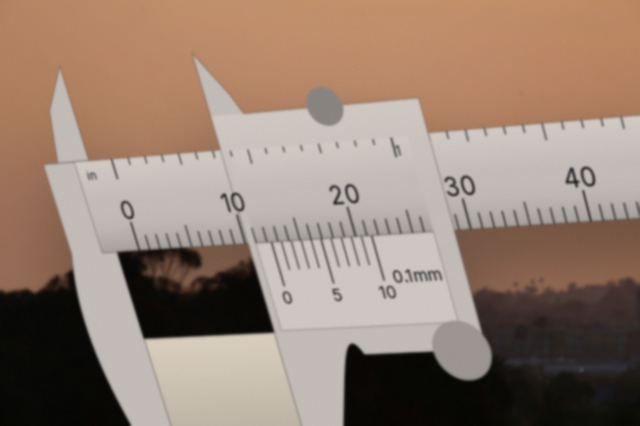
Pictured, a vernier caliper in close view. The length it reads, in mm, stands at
12.4 mm
